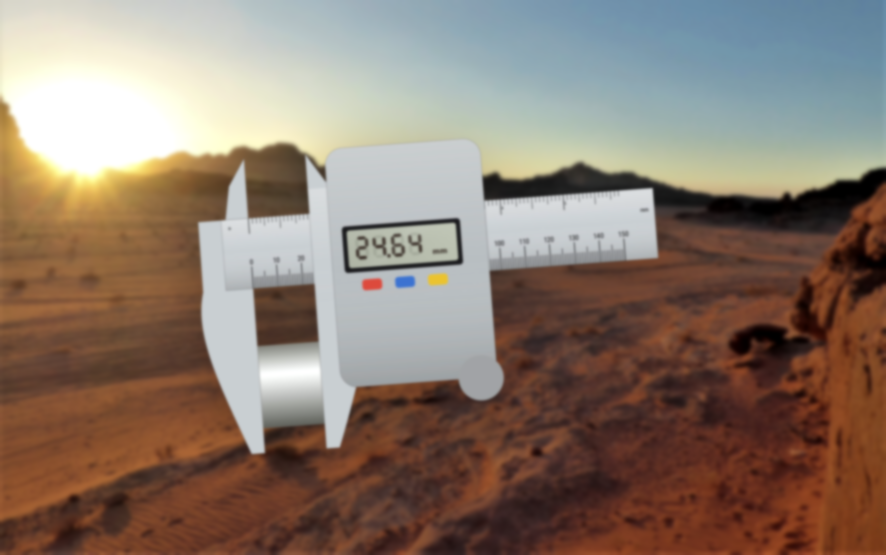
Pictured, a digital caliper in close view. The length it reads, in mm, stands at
24.64 mm
